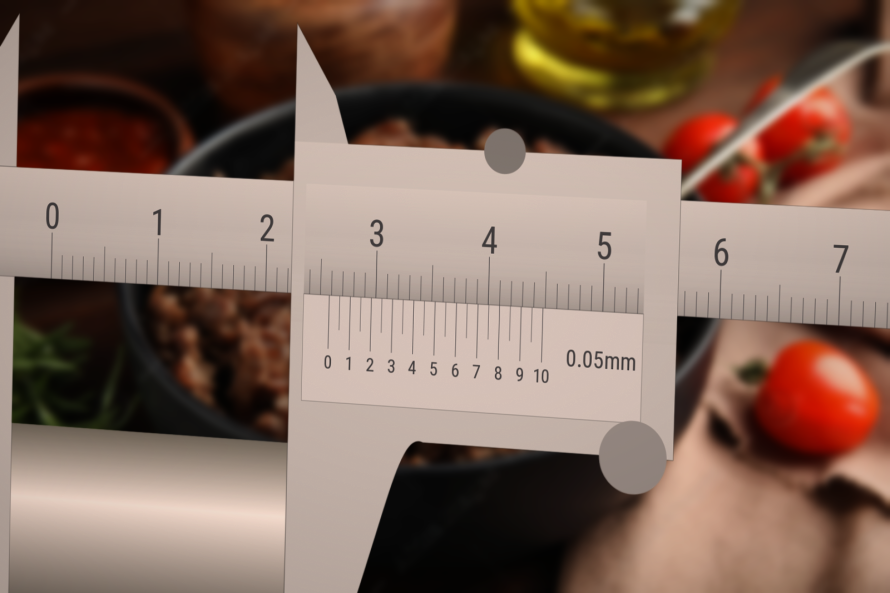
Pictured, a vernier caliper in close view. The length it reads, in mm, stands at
25.8 mm
